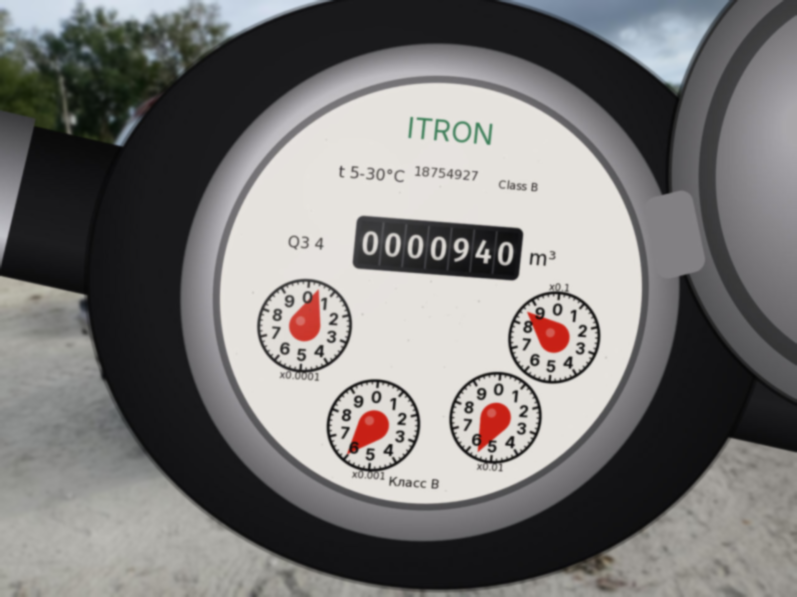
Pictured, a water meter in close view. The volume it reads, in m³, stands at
940.8560 m³
